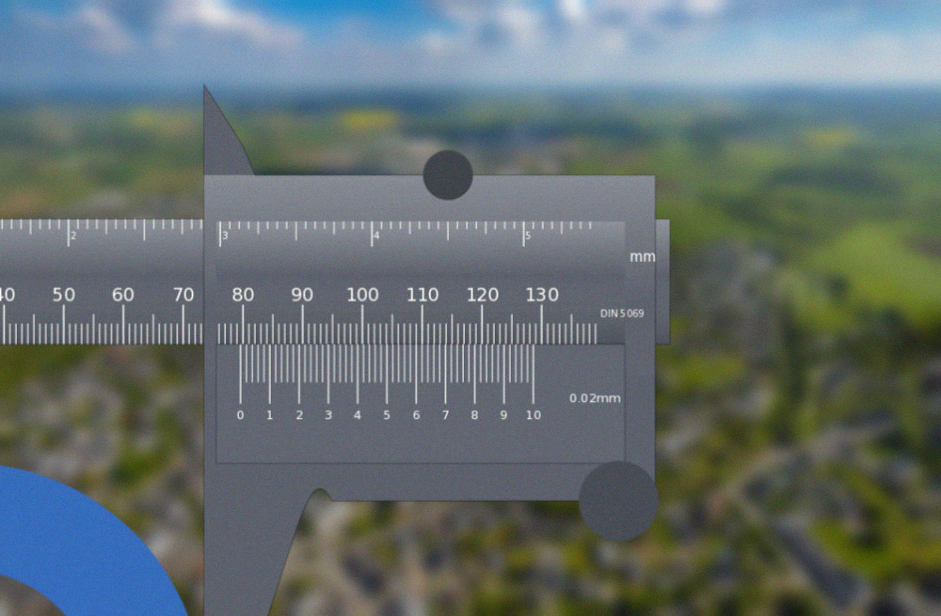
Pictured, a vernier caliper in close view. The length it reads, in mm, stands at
79.6 mm
